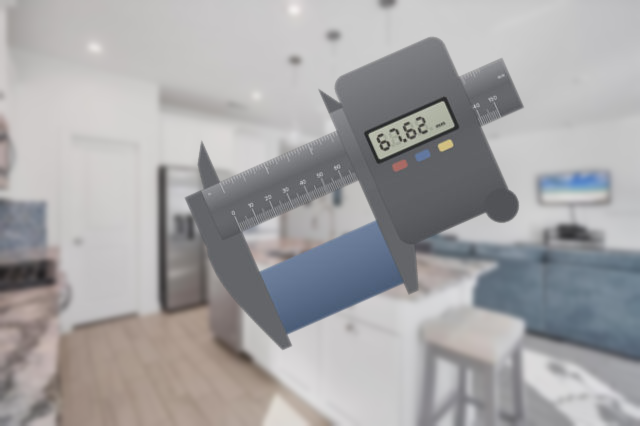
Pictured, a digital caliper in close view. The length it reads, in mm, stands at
67.62 mm
